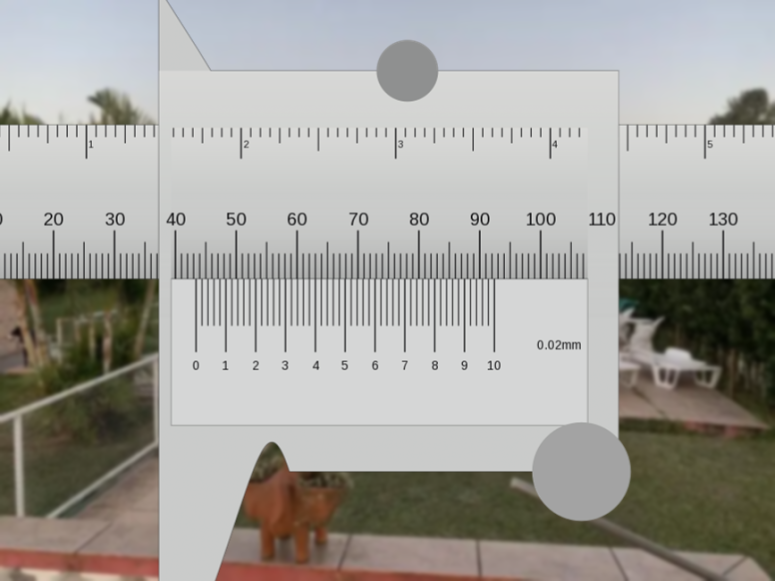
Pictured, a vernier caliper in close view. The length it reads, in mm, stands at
43.4 mm
